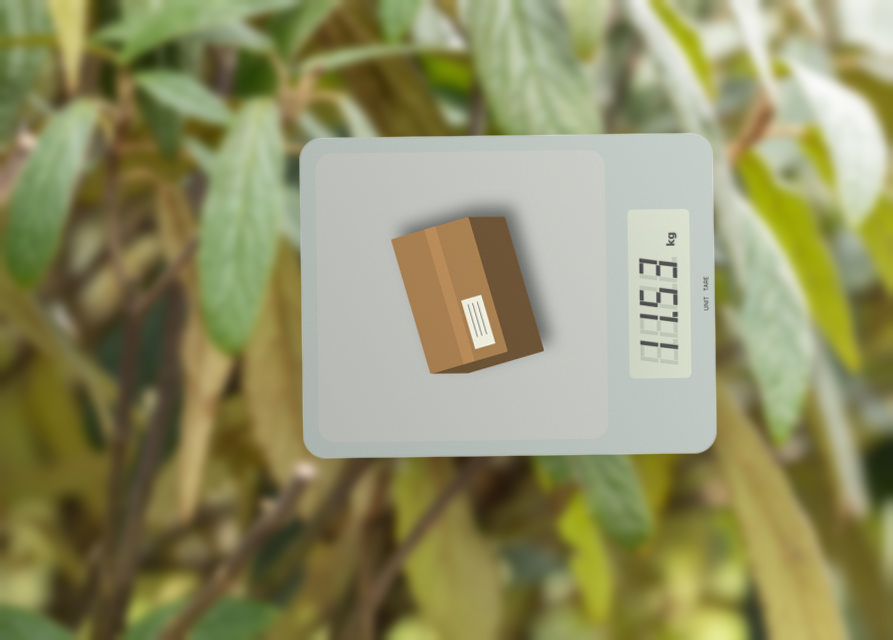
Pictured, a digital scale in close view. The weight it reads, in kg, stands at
11.53 kg
